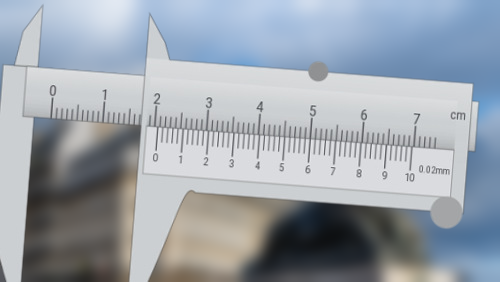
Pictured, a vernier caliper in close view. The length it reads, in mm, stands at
20.6 mm
